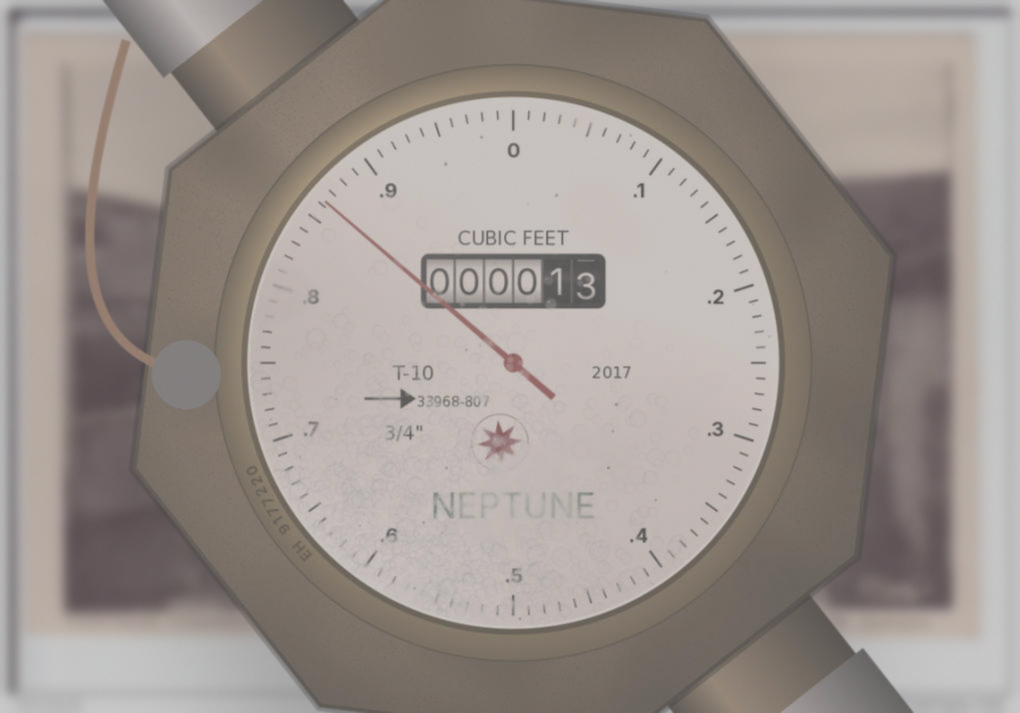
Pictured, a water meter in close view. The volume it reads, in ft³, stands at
12.86 ft³
